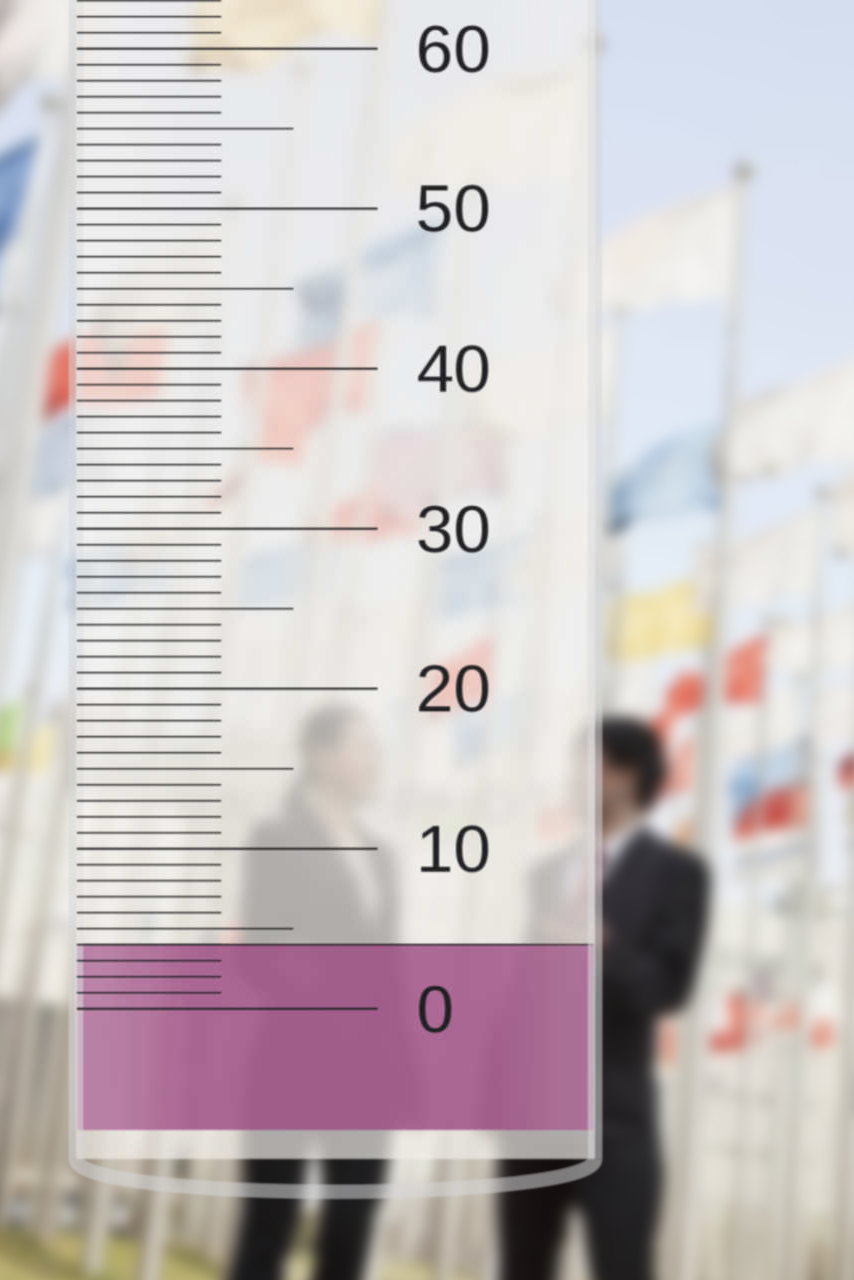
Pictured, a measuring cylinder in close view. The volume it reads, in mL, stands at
4 mL
